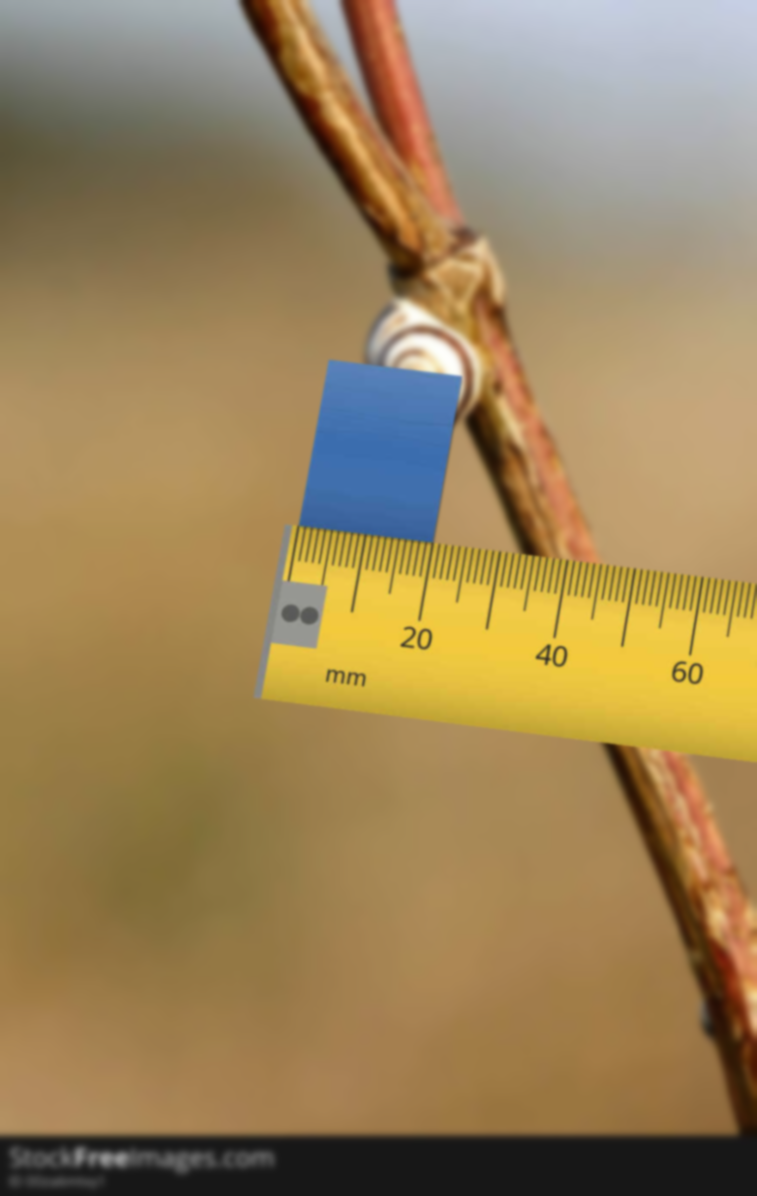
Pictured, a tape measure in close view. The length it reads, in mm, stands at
20 mm
